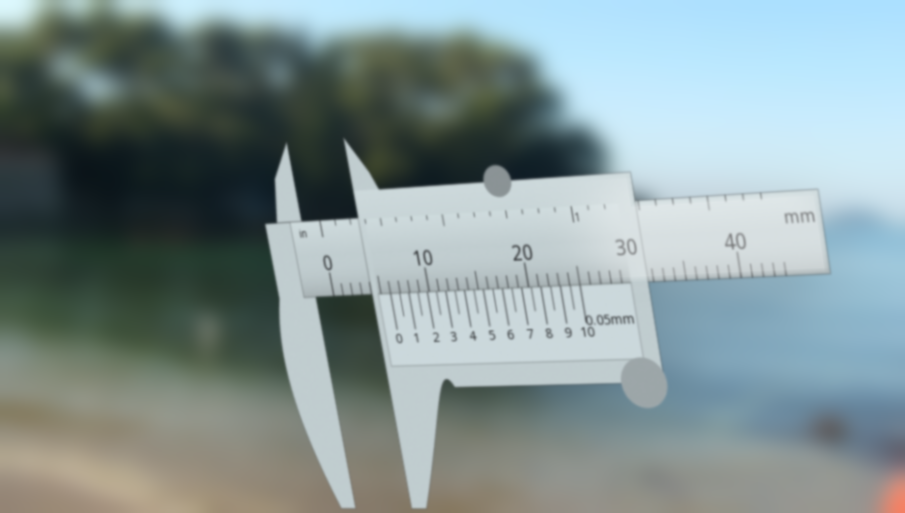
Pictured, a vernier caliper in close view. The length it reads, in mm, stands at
6.0 mm
